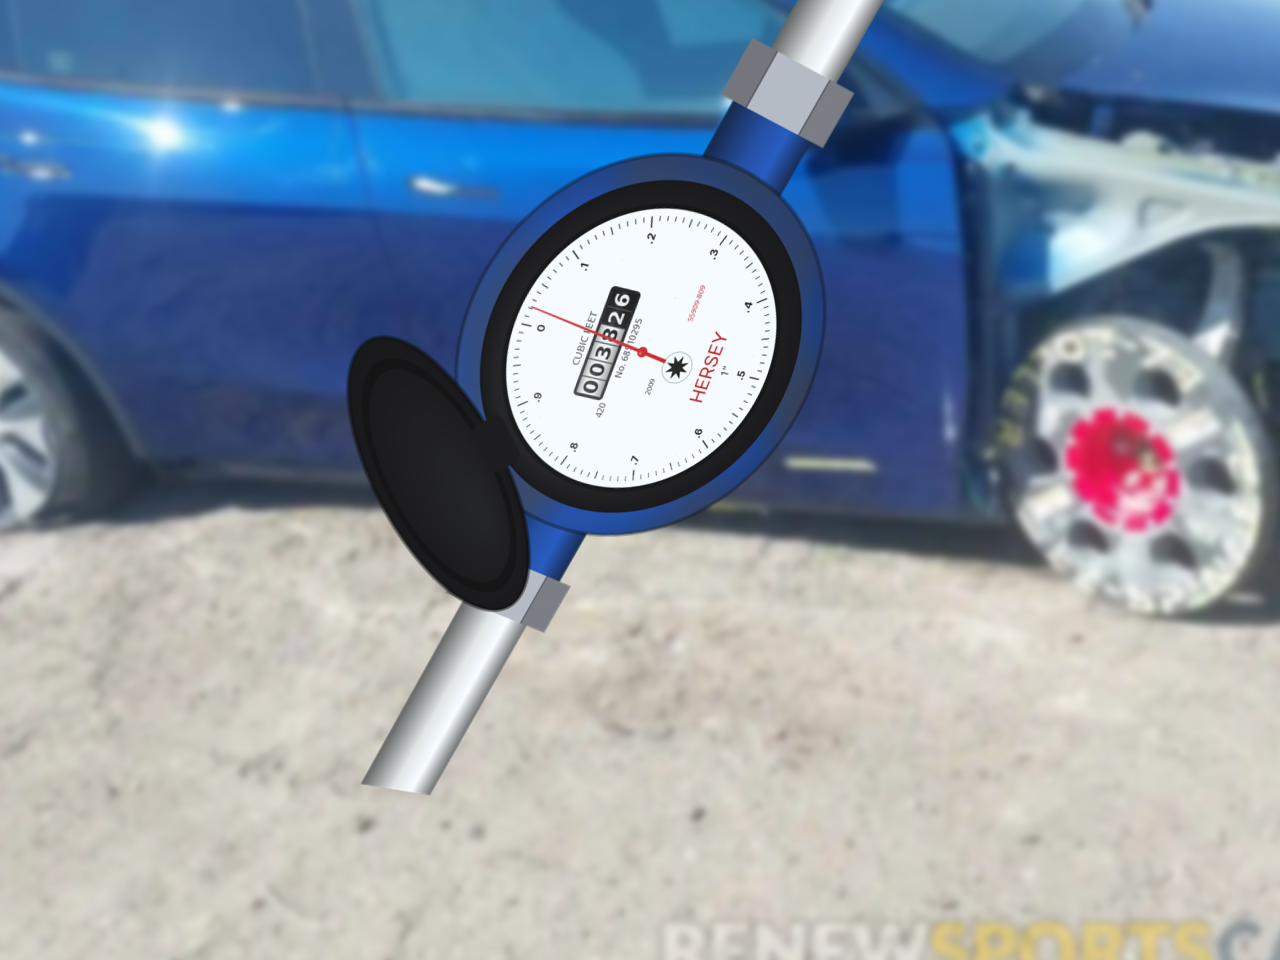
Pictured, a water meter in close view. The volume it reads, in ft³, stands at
3826.02 ft³
